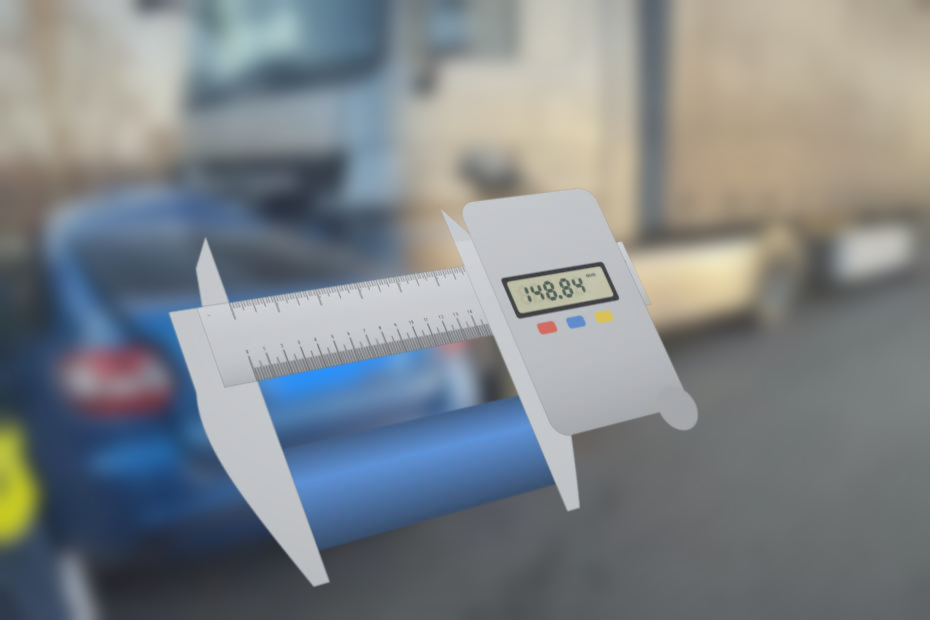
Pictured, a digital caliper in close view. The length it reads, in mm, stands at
148.84 mm
